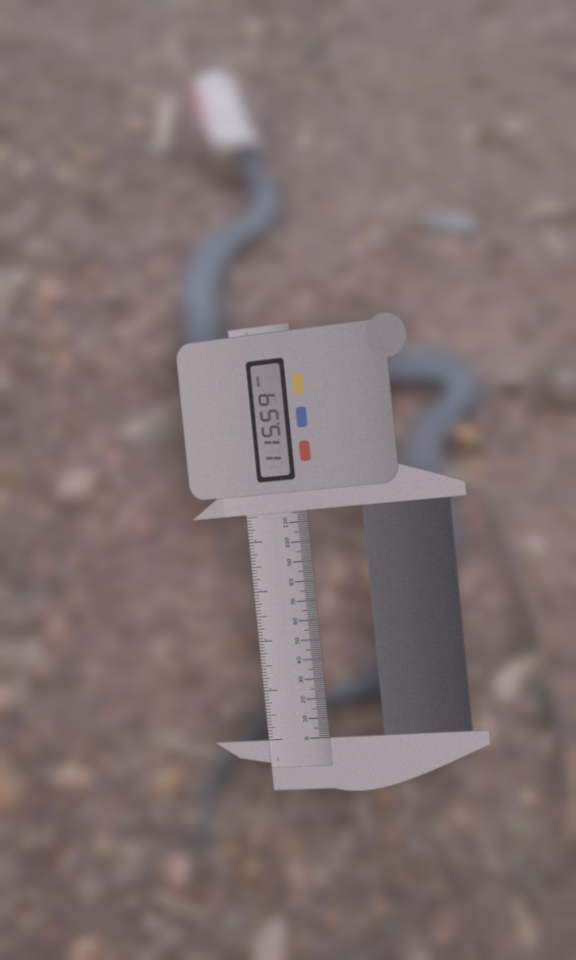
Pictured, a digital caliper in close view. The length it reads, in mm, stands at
115.59 mm
